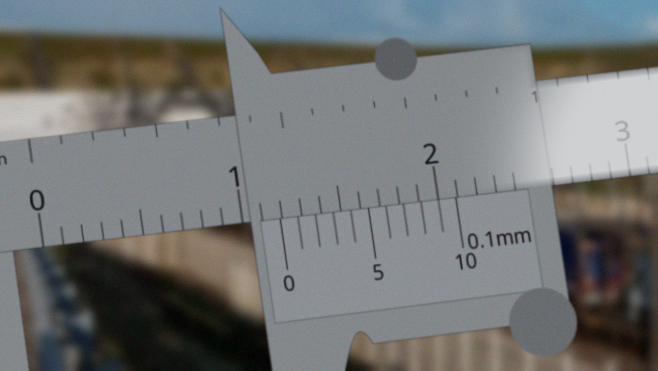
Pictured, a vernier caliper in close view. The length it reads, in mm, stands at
11.9 mm
